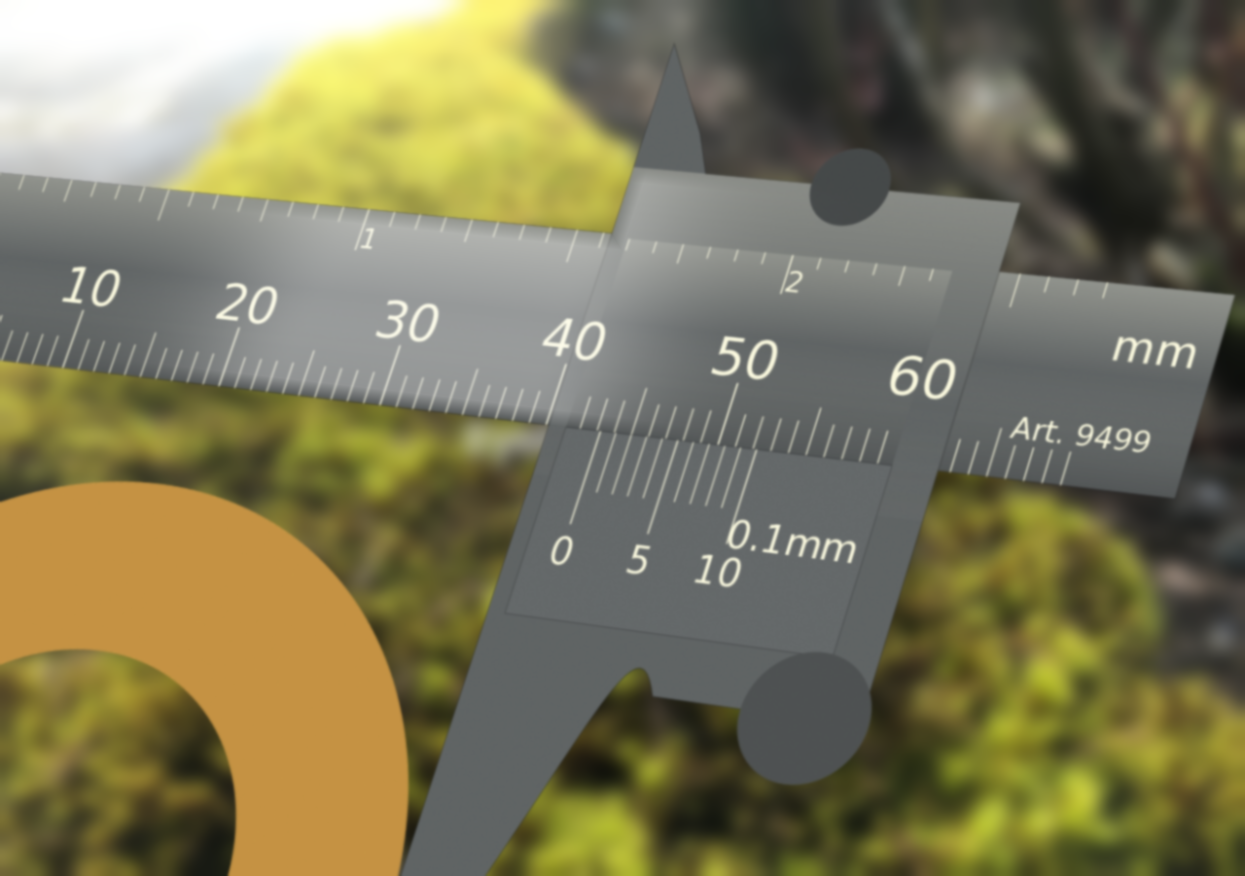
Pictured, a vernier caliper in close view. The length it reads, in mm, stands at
43.2 mm
